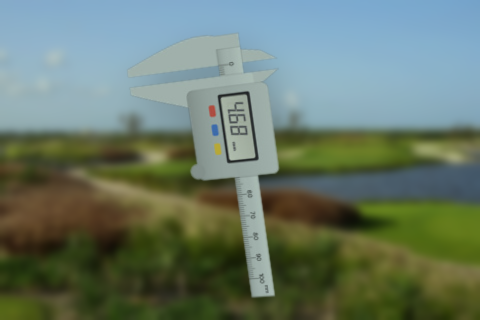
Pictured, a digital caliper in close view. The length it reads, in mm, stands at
4.68 mm
